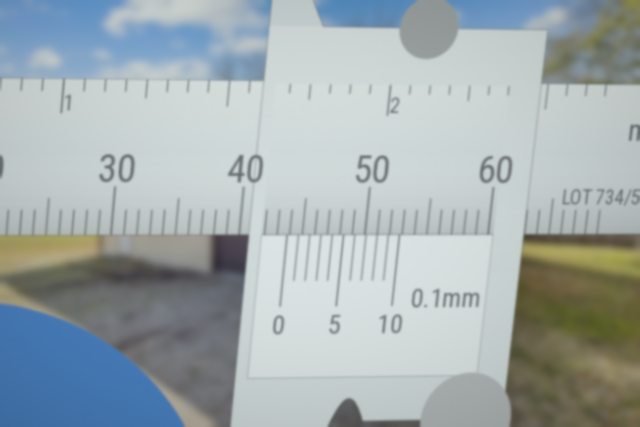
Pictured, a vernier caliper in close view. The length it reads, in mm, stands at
43.8 mm
